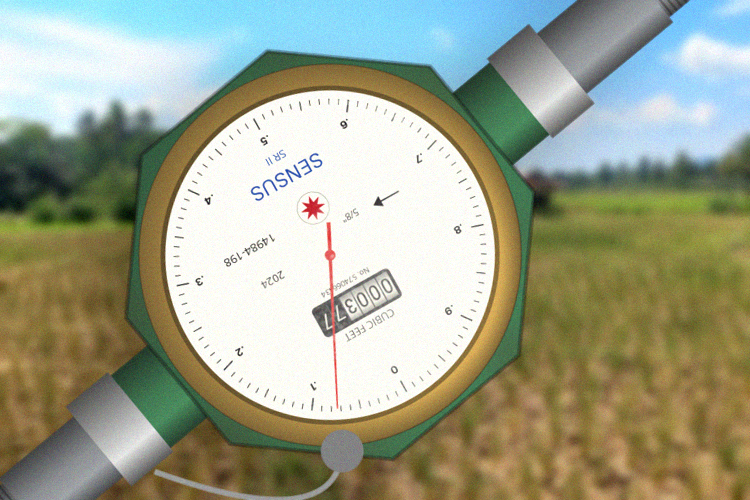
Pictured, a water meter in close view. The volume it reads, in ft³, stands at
377.07 ft³
